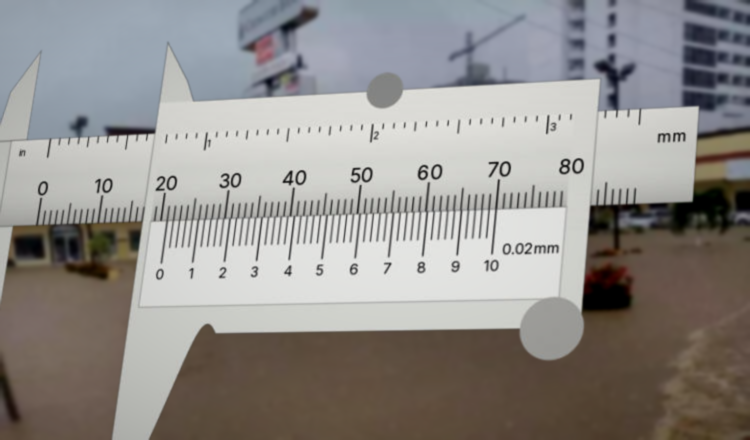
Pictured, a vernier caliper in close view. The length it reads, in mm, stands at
21.0 mm
